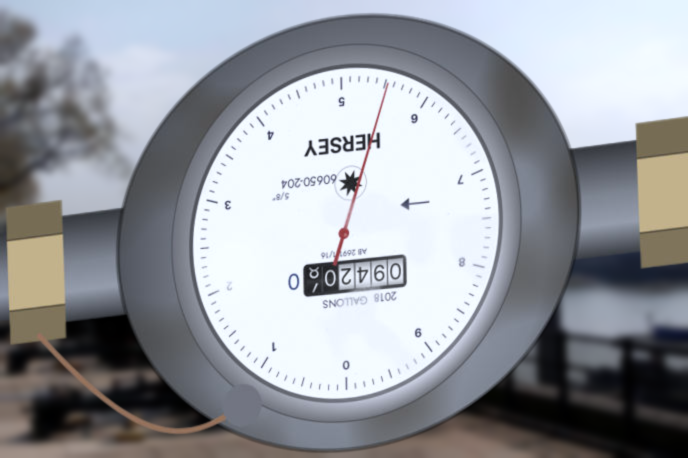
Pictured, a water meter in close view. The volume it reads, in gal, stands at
942075.5 gal
